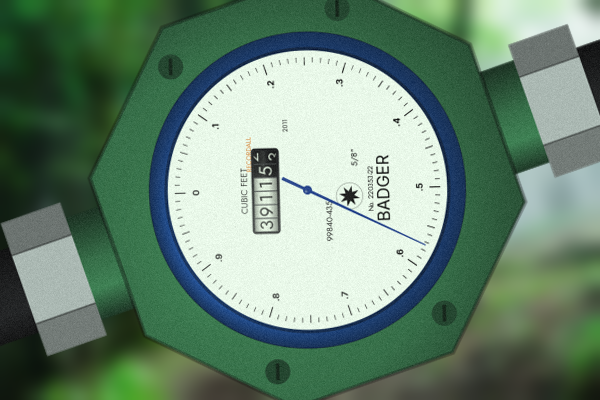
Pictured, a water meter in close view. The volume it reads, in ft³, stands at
391152.57 ft³
